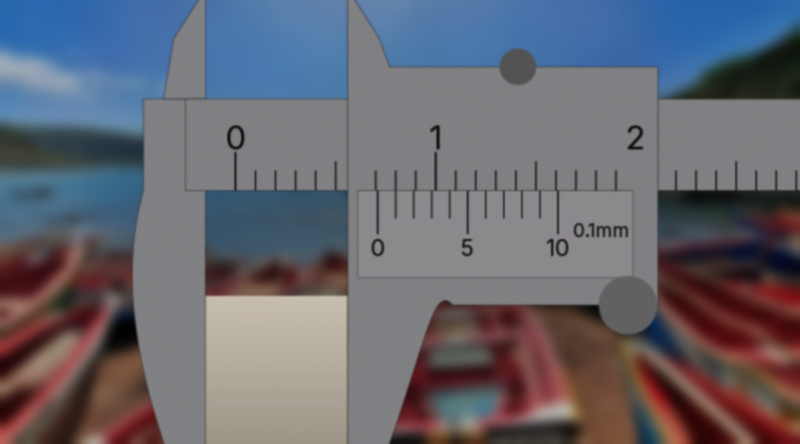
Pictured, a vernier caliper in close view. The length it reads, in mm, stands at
7.1 mm
